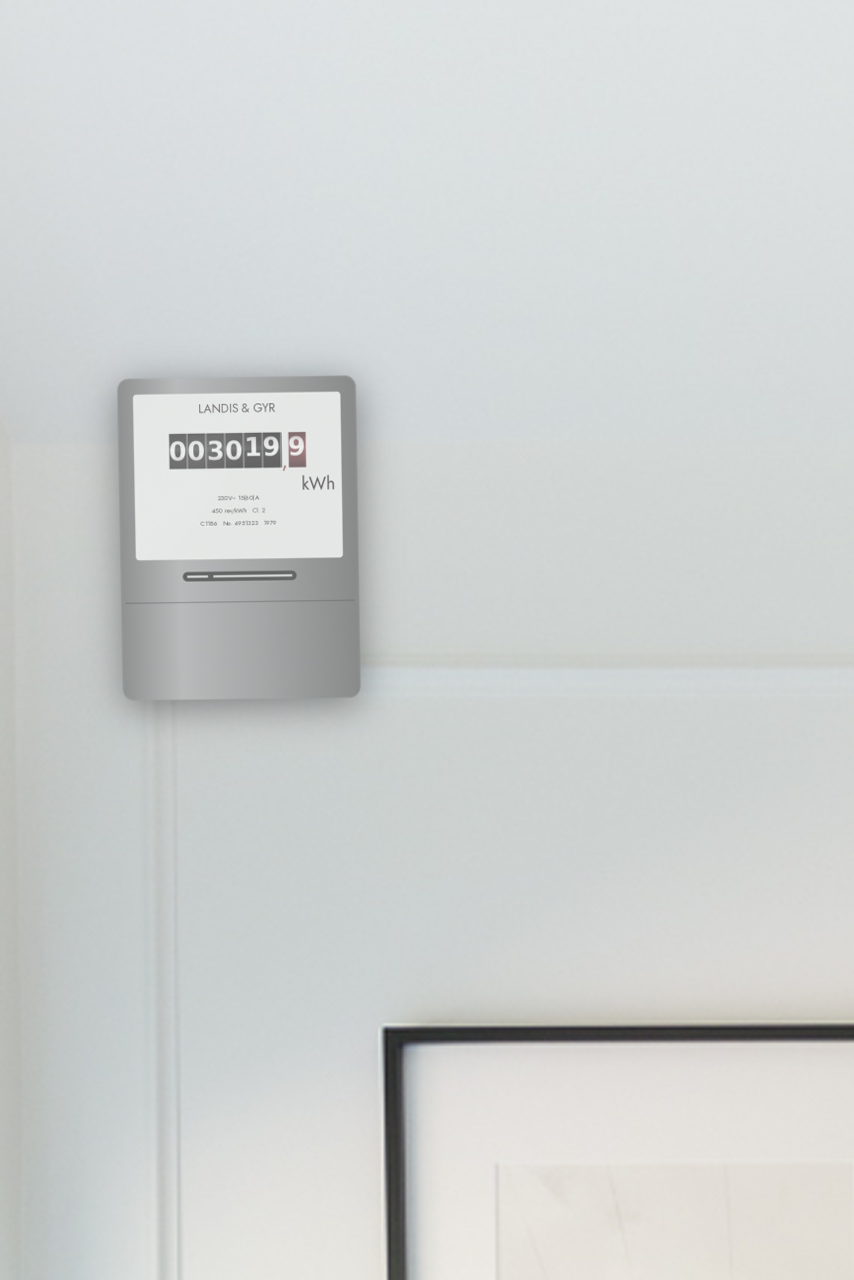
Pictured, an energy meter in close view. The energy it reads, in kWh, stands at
3019.9 kWh
